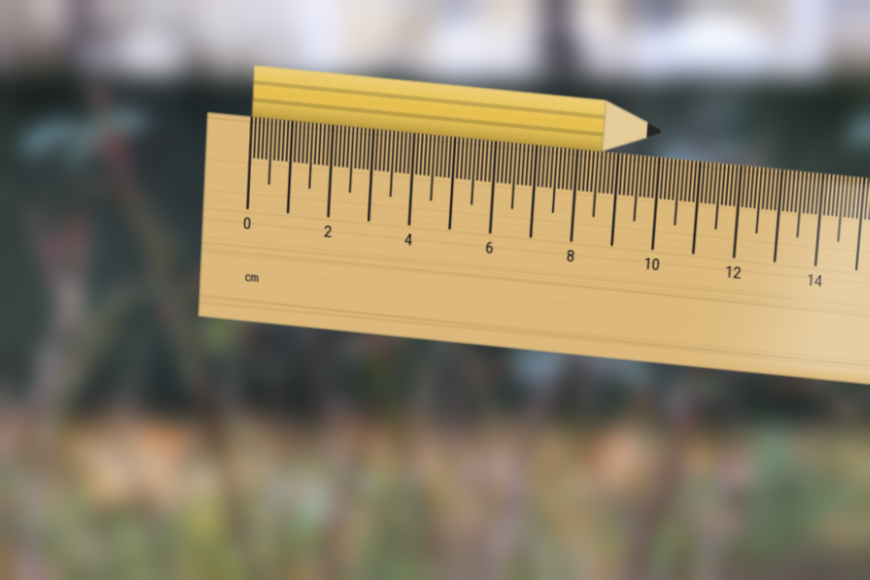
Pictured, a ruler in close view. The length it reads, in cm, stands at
10 cm
